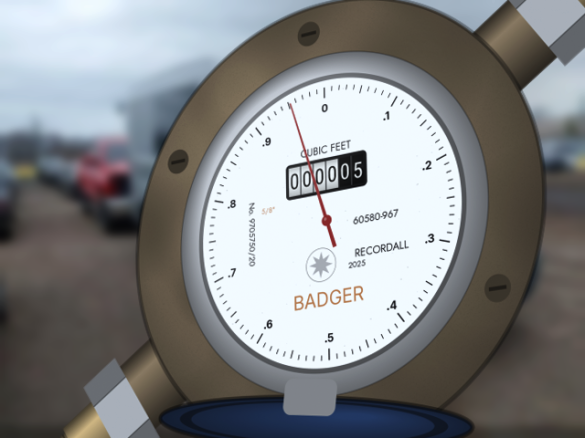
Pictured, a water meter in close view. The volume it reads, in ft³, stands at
4.95 ft³
